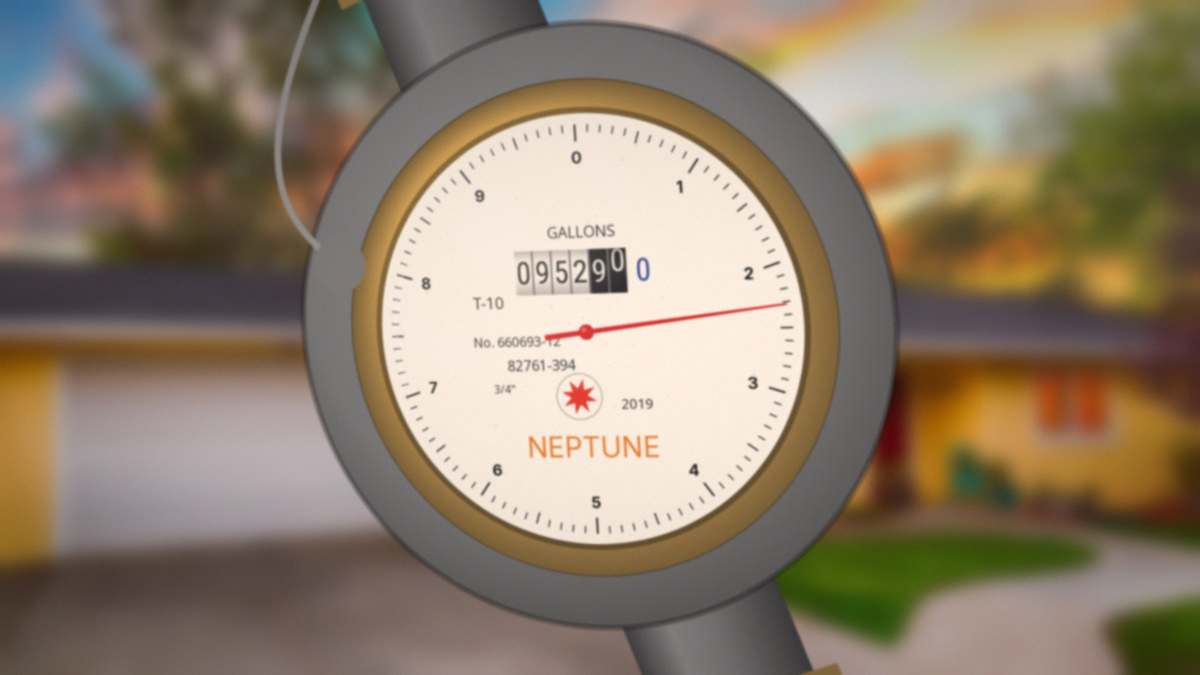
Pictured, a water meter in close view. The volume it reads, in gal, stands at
952902.3 gal
